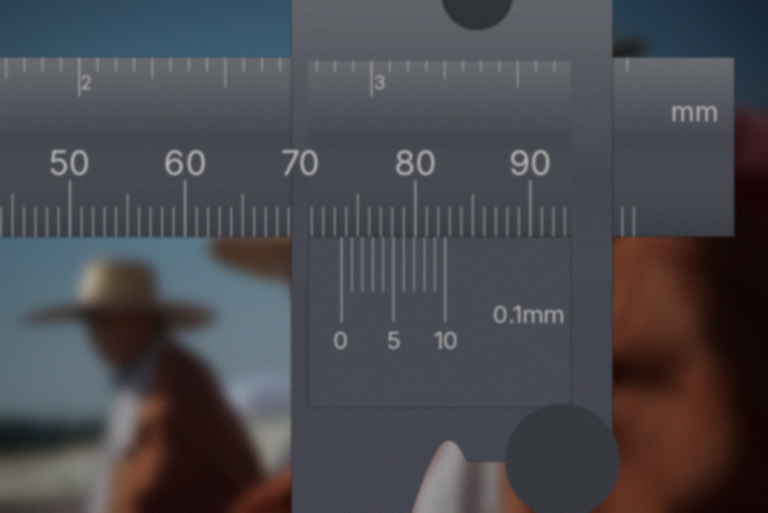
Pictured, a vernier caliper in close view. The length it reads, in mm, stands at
73.6 mm
